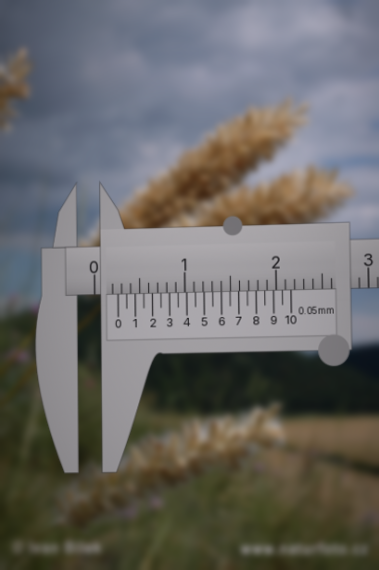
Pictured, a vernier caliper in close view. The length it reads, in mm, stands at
2.6 mm
